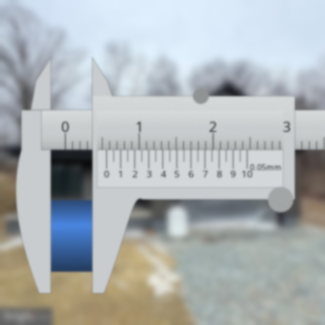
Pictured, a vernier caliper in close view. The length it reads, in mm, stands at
5.6 mm
